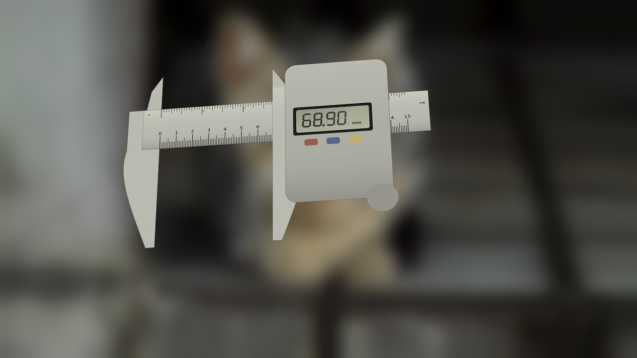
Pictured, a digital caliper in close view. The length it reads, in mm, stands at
68.90 mm
